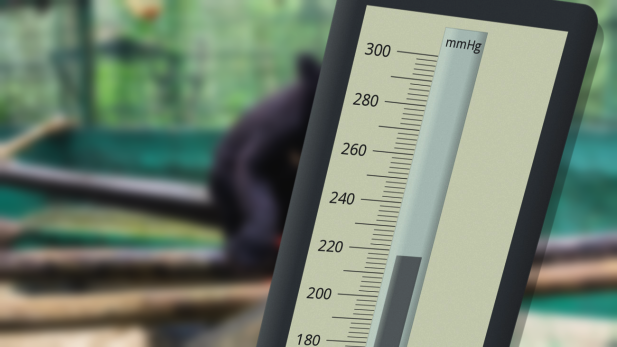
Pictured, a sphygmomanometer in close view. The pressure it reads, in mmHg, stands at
218 mmHg
